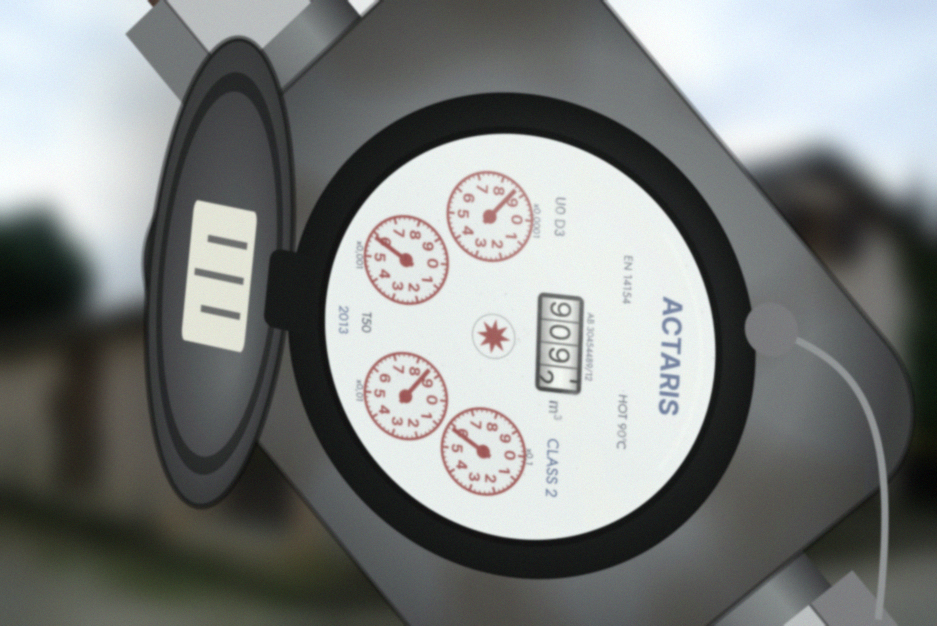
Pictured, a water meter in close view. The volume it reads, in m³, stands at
9091.5858 m³
